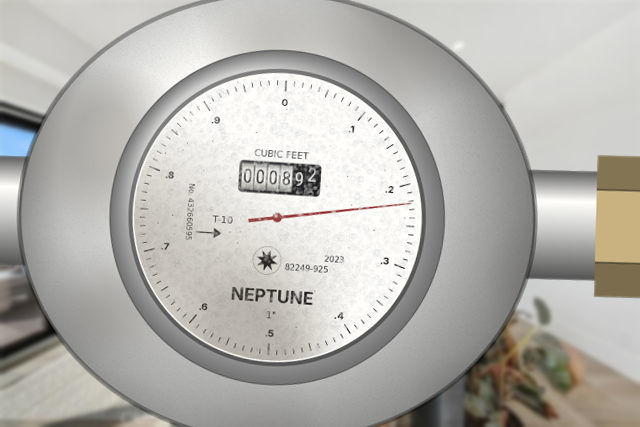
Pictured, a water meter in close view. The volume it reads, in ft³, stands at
892.22 ft³
